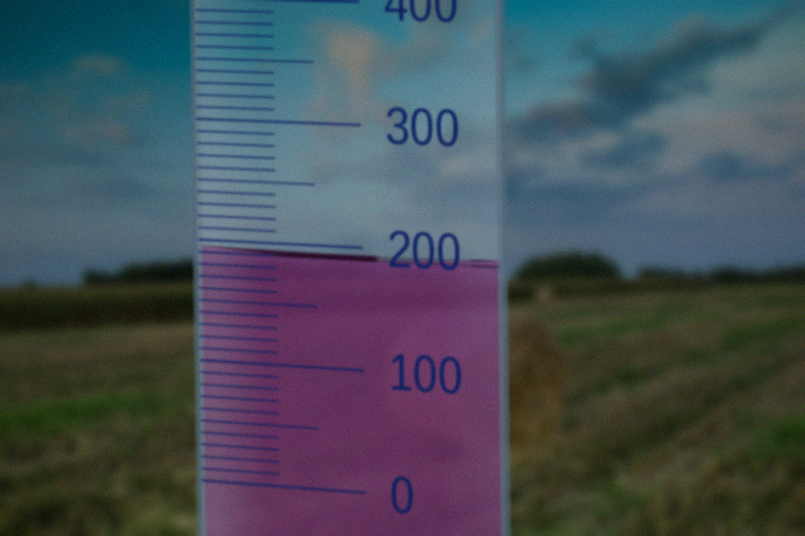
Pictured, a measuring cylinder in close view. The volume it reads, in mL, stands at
190 mL
